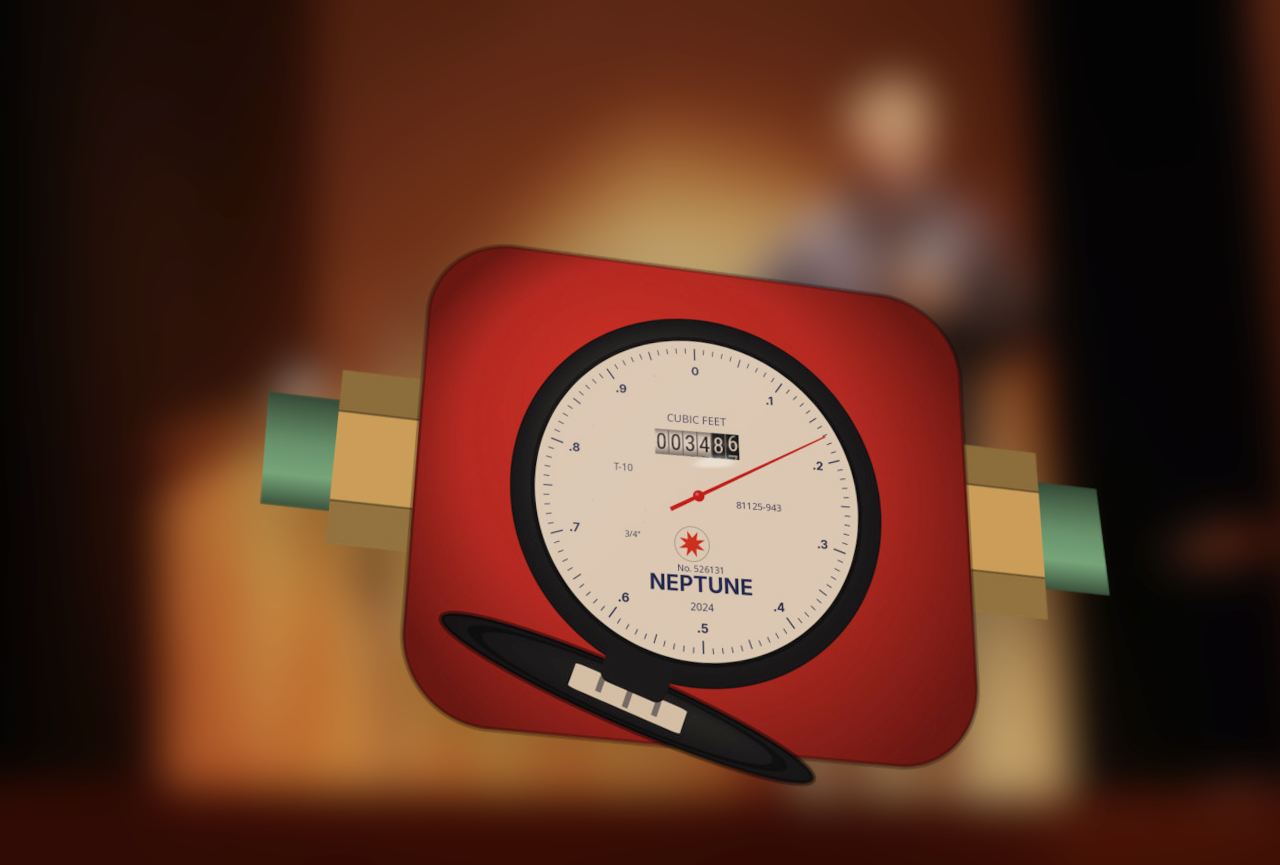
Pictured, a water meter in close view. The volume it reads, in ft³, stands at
3486.17 ft³
